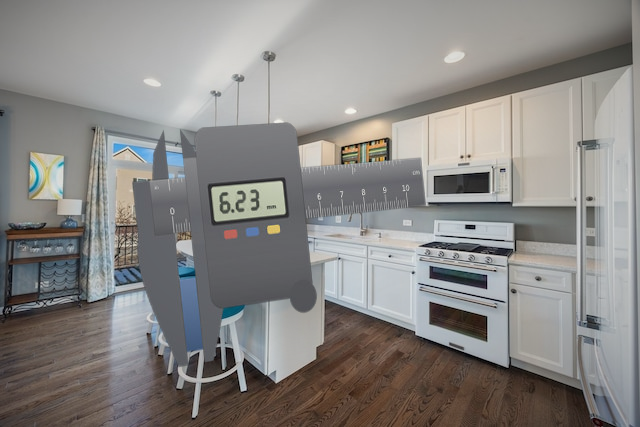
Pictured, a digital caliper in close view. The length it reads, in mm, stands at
6.23 mm
